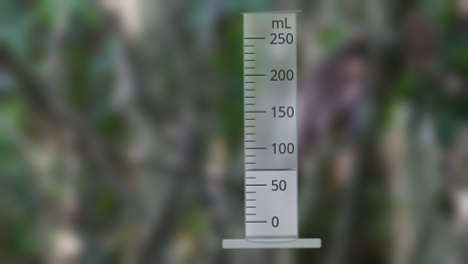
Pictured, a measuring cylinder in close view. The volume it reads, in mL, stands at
70 mL
